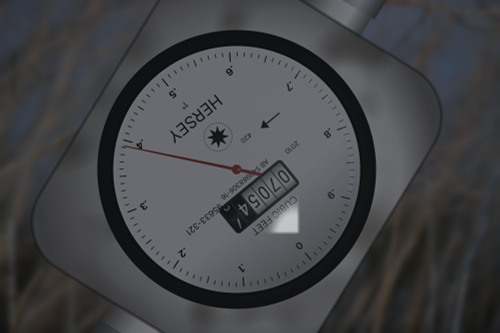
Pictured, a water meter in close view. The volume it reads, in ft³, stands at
70547.39 ft³
